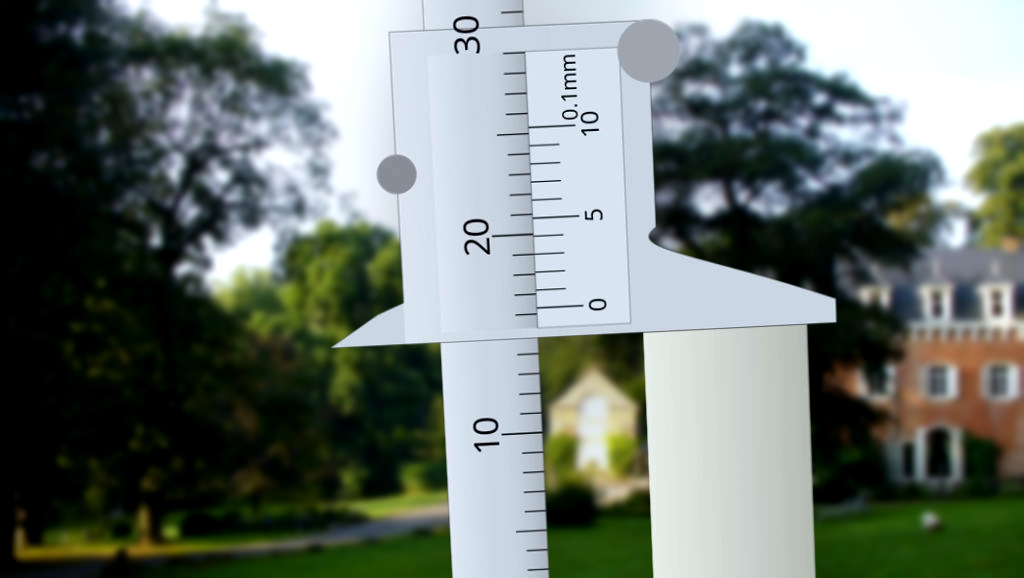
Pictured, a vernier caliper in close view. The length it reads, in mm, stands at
16.3 mm
